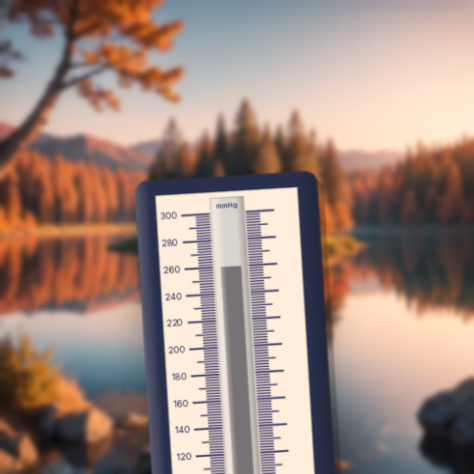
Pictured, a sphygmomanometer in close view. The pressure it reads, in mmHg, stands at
260 mmHg
